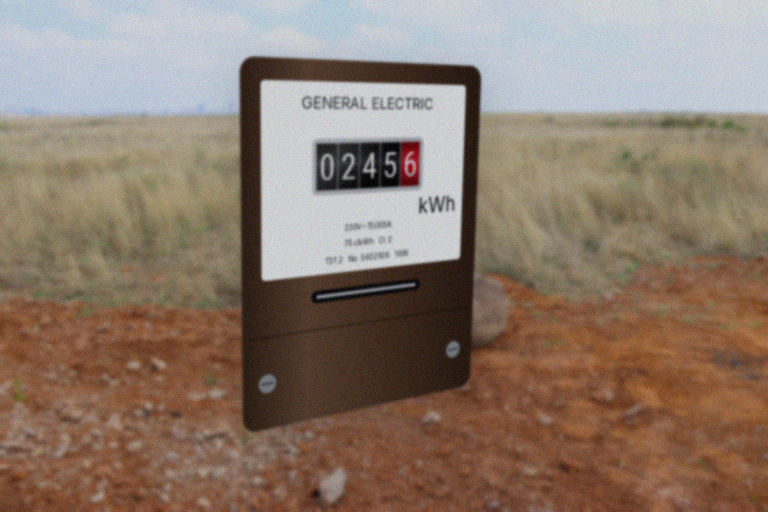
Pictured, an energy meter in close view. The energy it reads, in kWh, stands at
245.6 kWh
